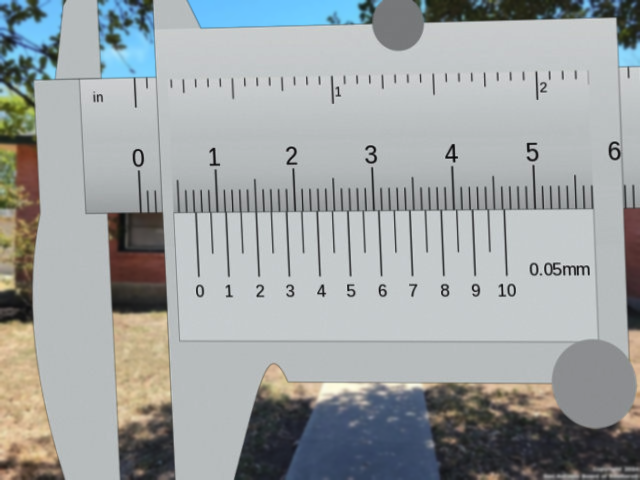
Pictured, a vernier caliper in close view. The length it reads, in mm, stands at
7.2 mm
